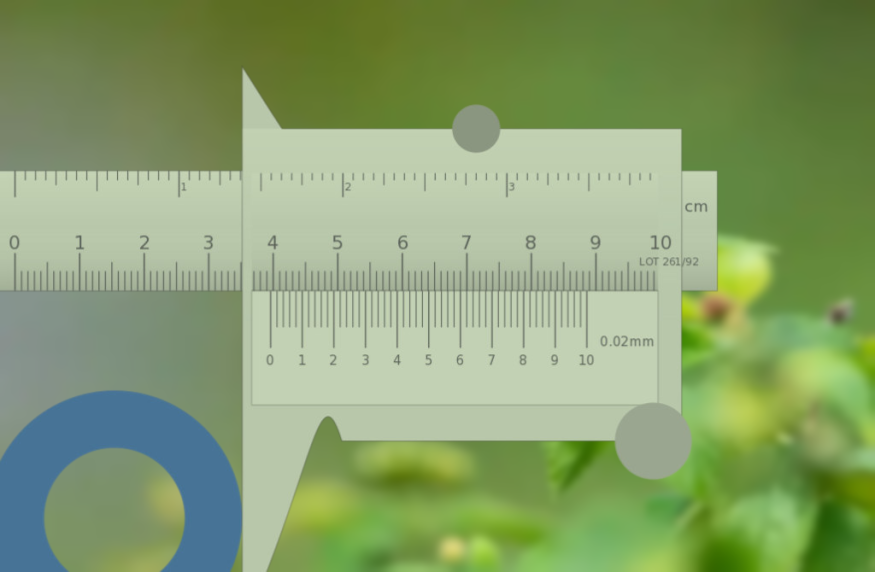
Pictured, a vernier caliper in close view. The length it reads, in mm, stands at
39.6 mm
